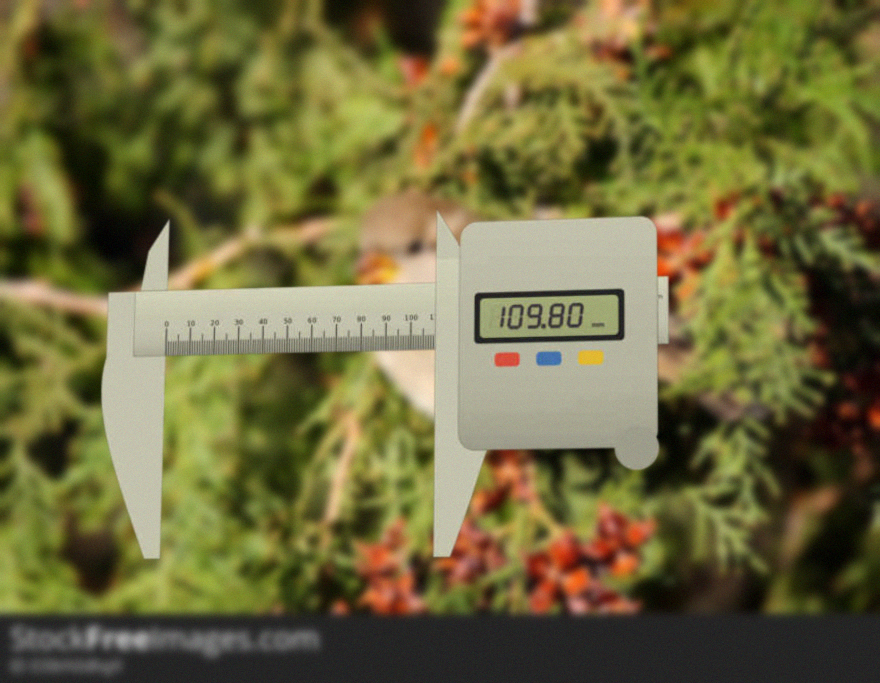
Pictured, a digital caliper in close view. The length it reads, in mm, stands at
109.80 mm
